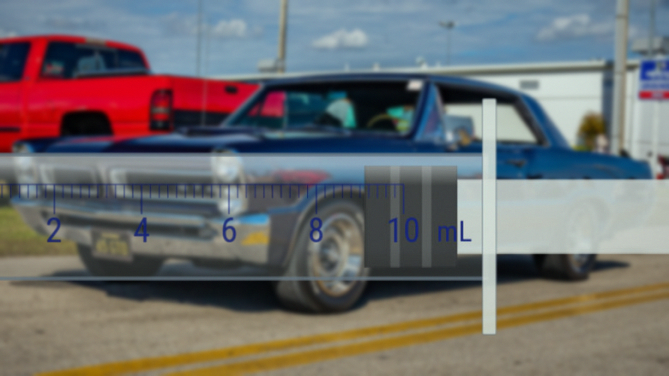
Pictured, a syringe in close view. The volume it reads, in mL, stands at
9.1 mL
